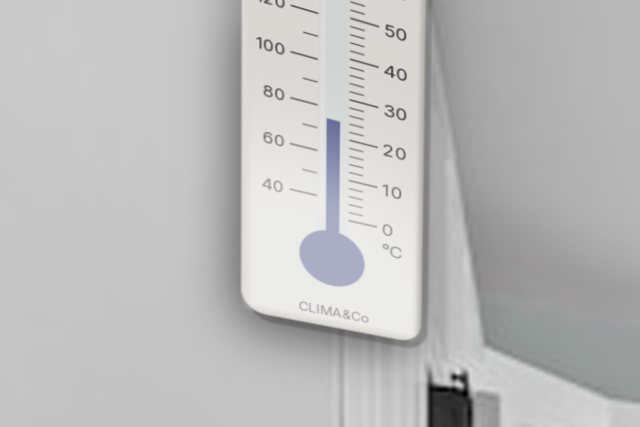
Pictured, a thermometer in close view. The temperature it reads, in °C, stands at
24 °C
